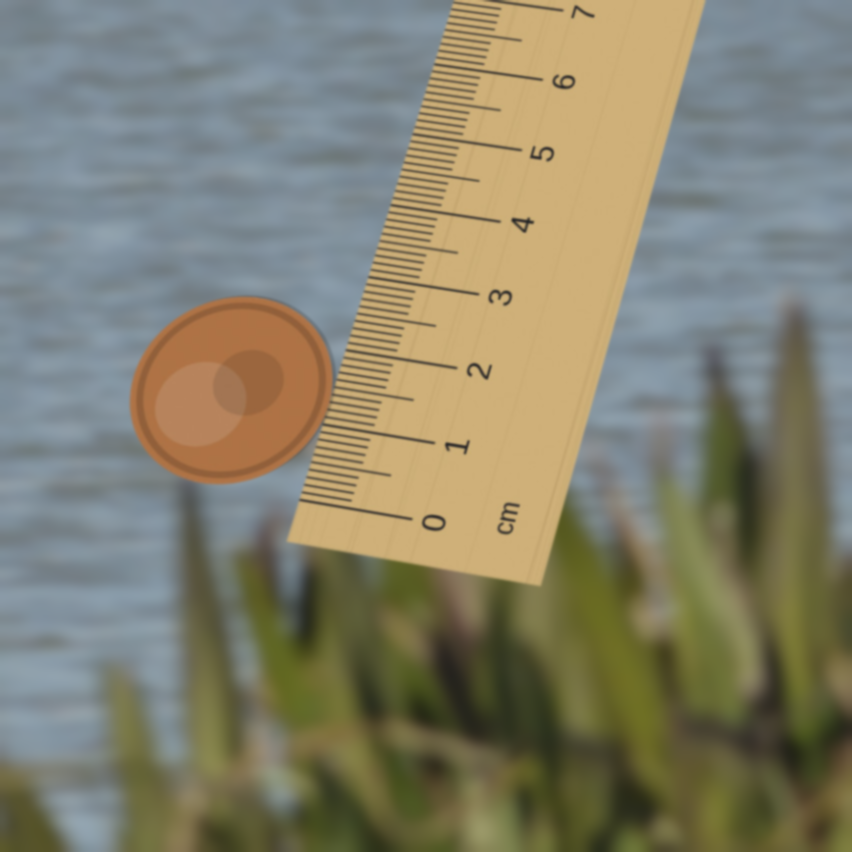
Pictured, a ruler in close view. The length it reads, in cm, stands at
2.5 cm
